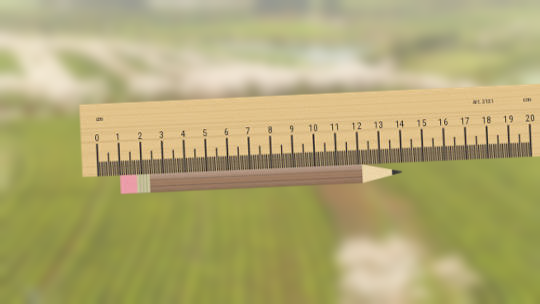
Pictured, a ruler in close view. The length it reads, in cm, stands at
13 cm
